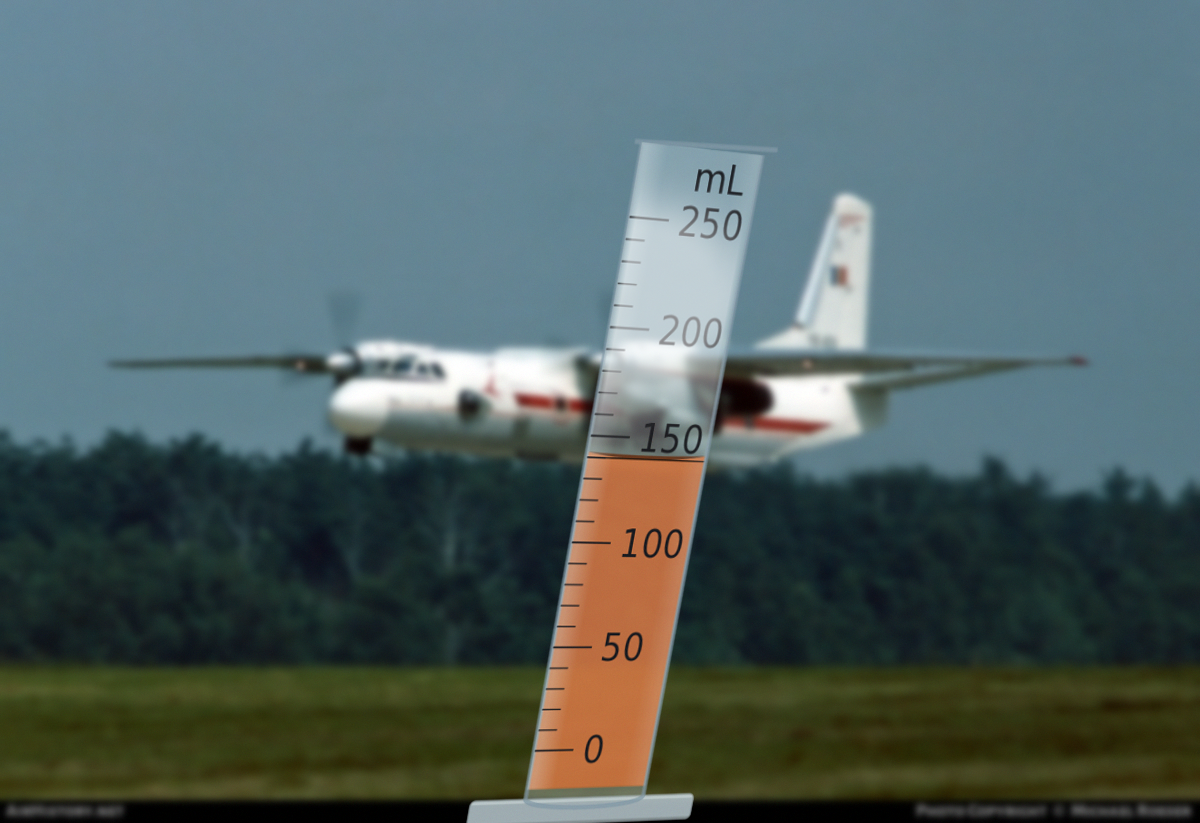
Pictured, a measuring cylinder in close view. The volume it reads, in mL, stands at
140 mL
